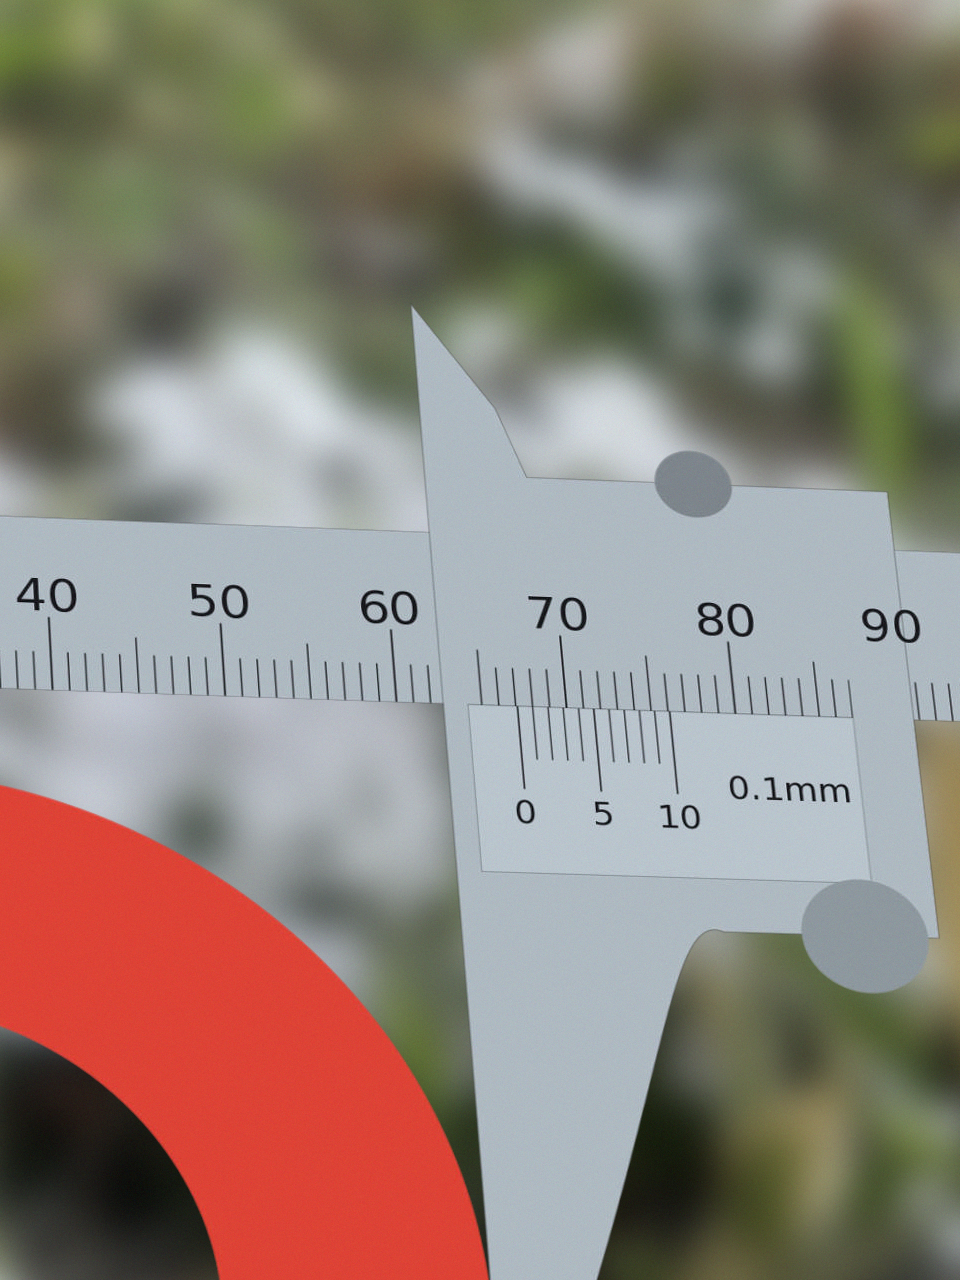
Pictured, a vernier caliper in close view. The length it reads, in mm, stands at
67.1 mm
